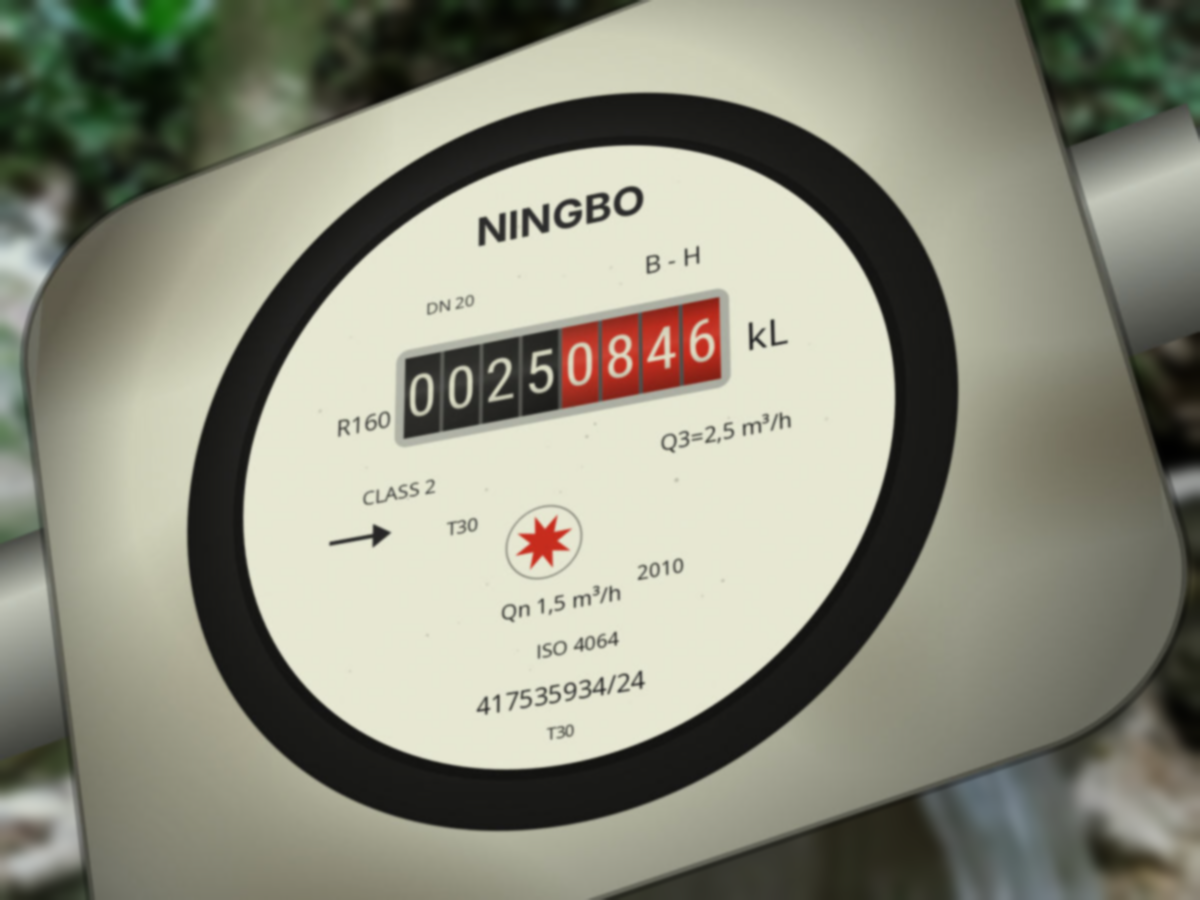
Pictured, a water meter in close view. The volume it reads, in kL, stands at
25.0846 kL
